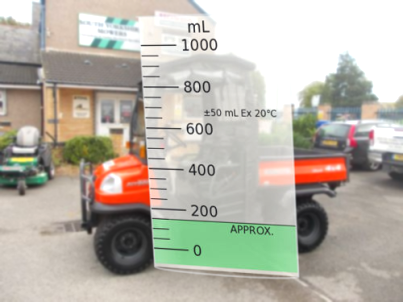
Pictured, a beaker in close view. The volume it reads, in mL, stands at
150 mL
